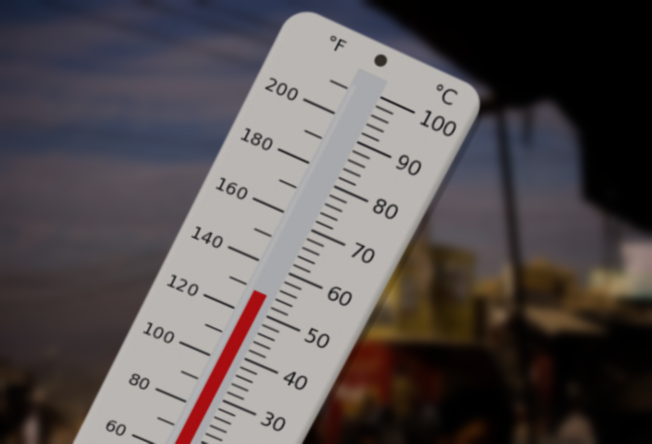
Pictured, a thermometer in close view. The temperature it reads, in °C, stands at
54 °C
